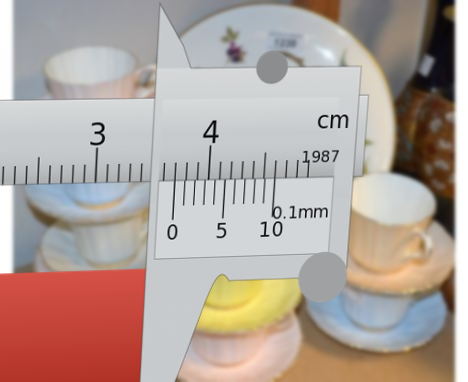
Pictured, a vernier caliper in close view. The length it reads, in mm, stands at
37.0 mm
